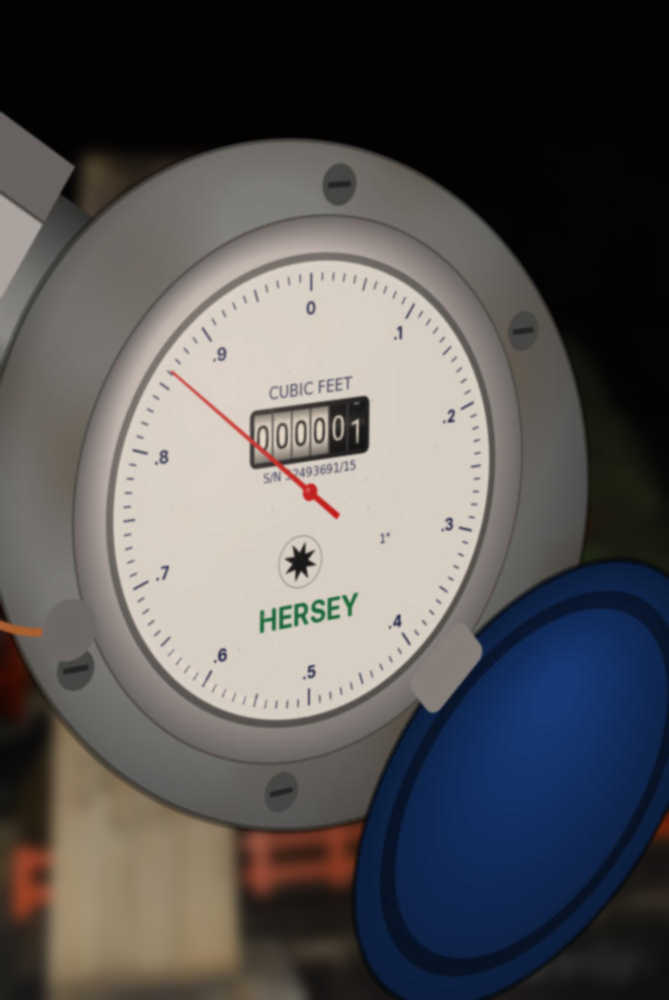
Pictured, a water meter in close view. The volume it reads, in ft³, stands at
0.86 ft³
